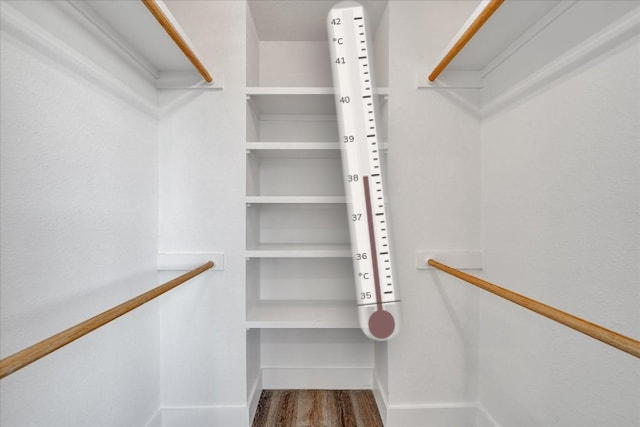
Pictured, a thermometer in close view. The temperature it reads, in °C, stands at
38 °C
